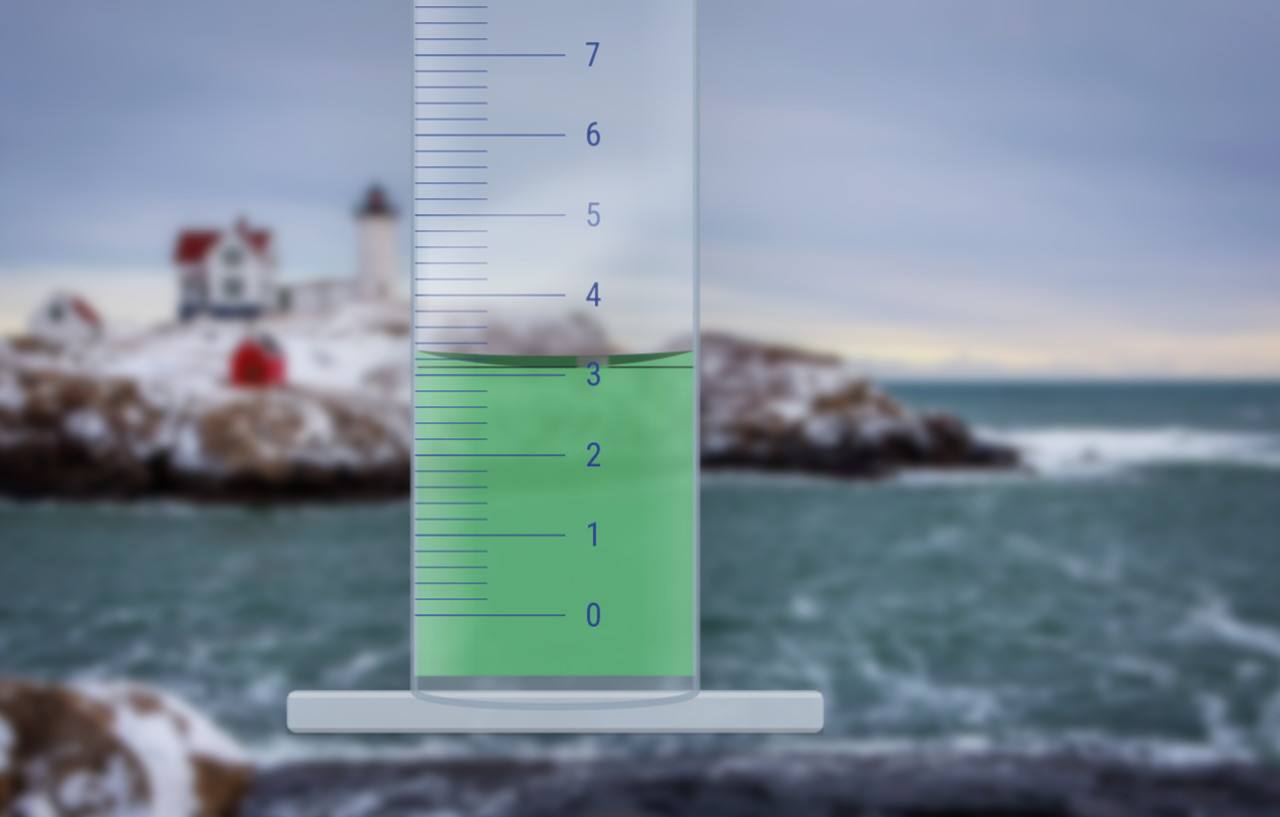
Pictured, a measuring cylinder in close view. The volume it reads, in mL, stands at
3.1 mL
